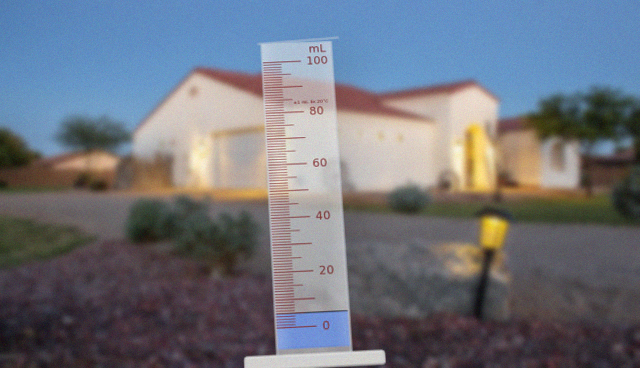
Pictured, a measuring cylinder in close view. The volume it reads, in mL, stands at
5 mL
